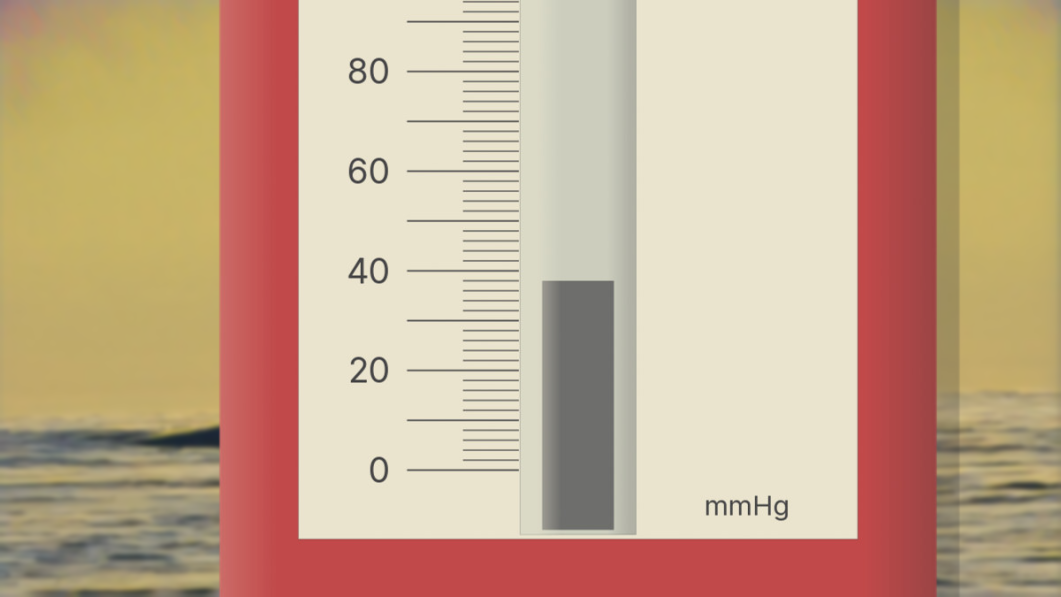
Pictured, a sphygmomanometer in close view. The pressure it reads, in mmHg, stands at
38 mmHg
